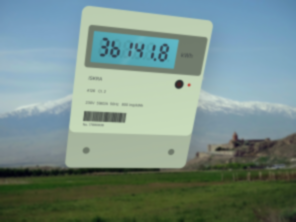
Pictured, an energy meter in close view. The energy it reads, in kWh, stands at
36141.8 kWh
